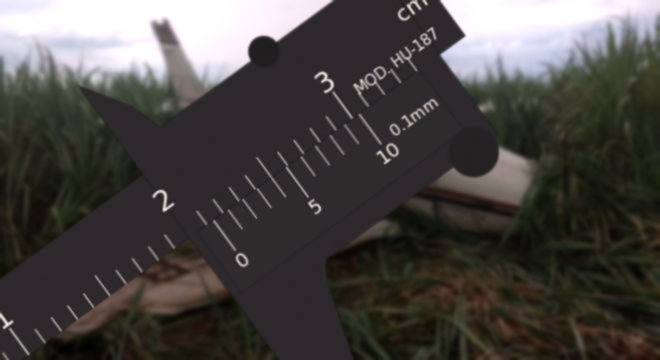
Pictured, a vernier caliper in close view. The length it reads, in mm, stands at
21.4 mm
